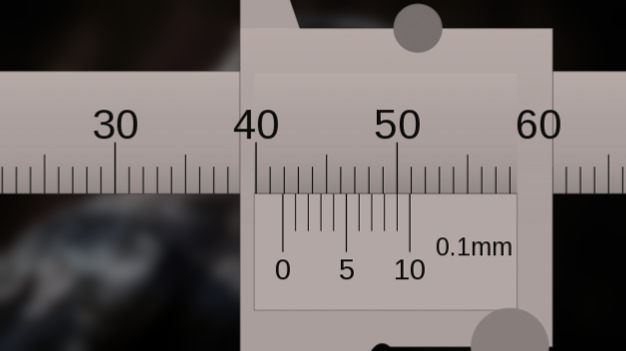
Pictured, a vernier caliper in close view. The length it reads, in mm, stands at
41.9 mm
